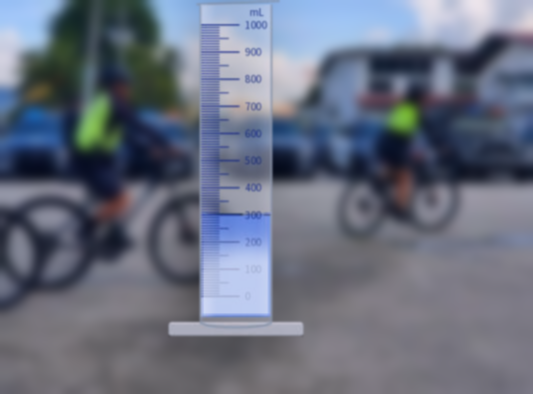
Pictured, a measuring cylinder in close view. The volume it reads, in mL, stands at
300 mL
